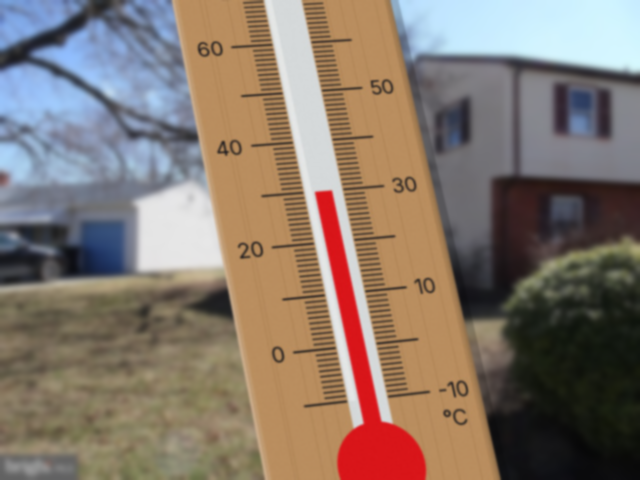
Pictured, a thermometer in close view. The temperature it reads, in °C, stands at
30 °C
